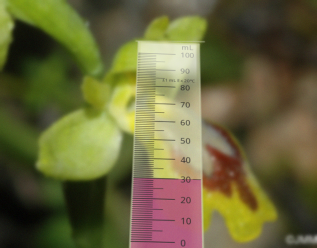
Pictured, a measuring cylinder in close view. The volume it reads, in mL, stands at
30 mL
